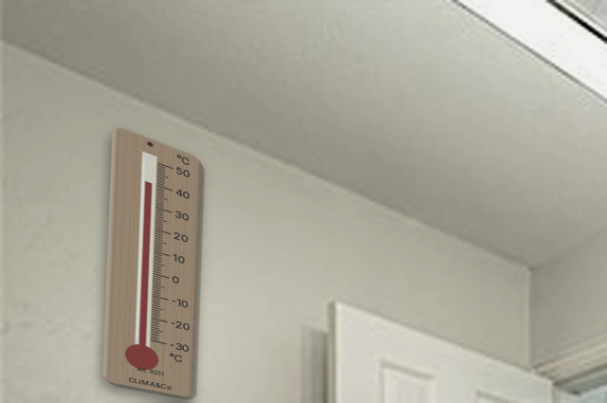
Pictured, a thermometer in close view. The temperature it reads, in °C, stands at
40 °C
